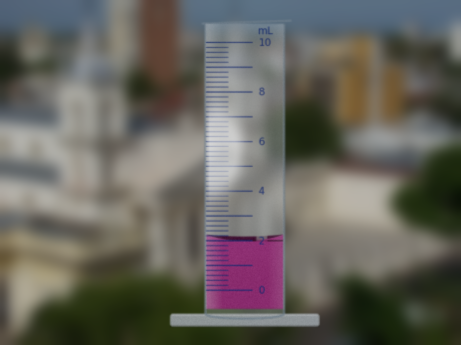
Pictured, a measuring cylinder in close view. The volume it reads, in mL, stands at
2 mL
